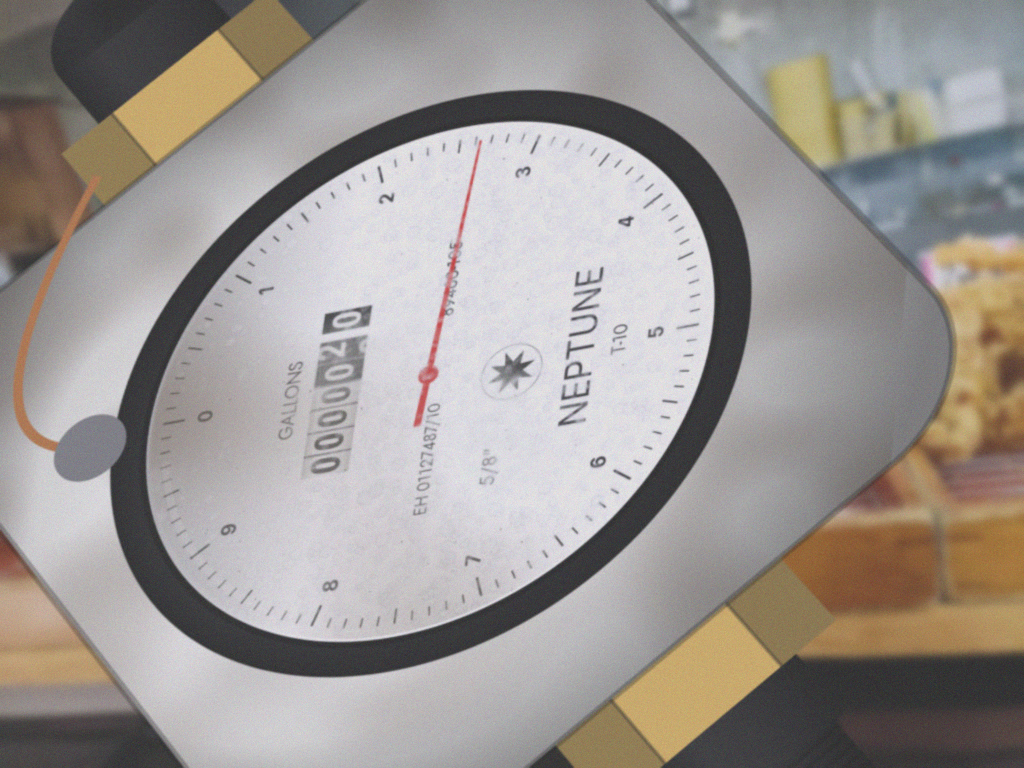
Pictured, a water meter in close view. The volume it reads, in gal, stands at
22.6 gal
